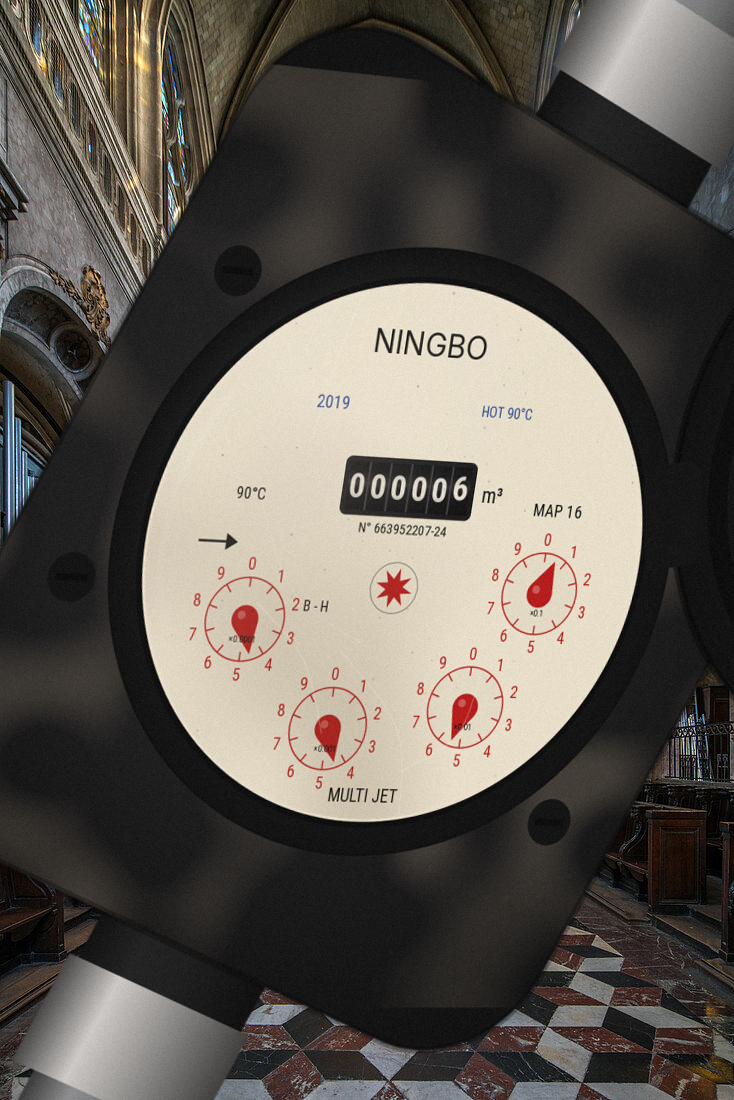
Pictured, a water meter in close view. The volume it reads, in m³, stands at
6.0544 m³
